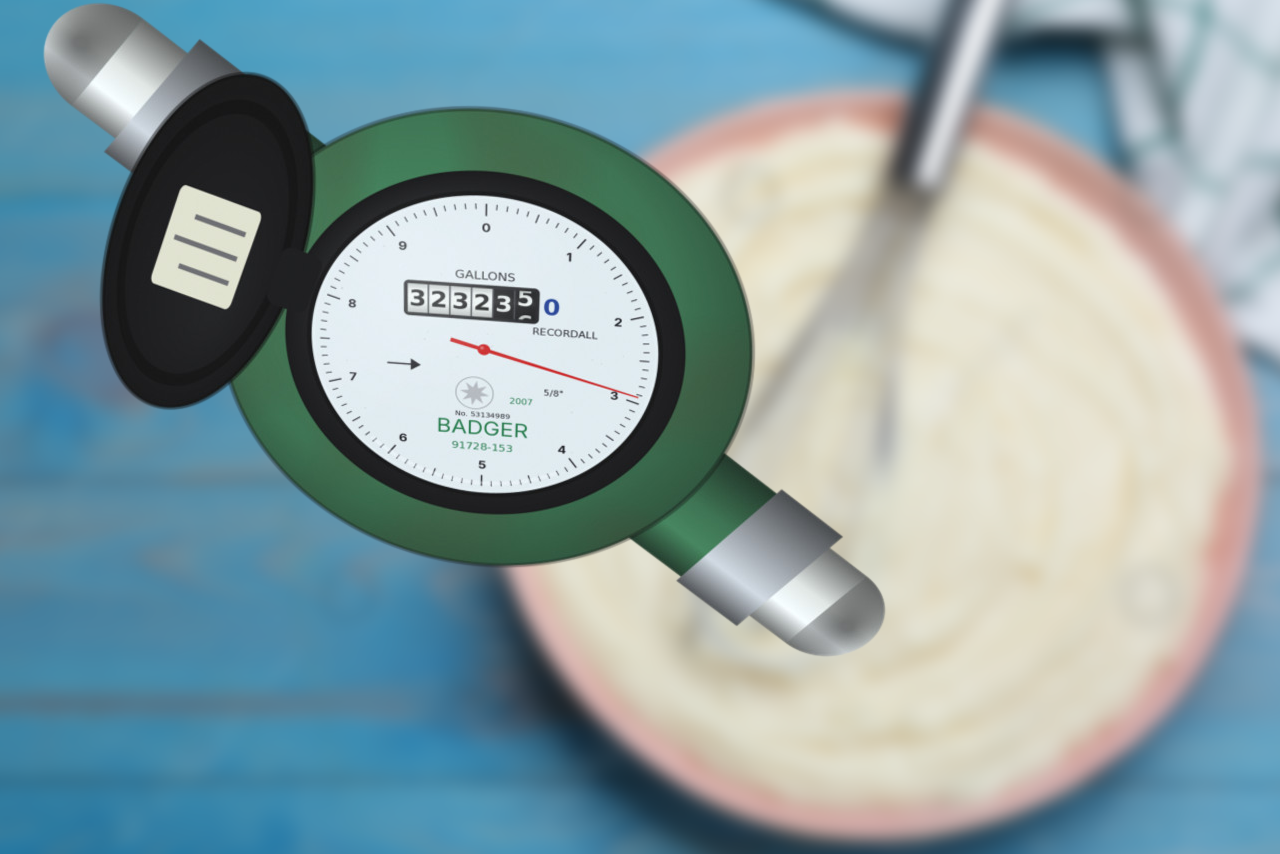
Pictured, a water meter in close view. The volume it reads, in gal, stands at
3232352.9 gal
